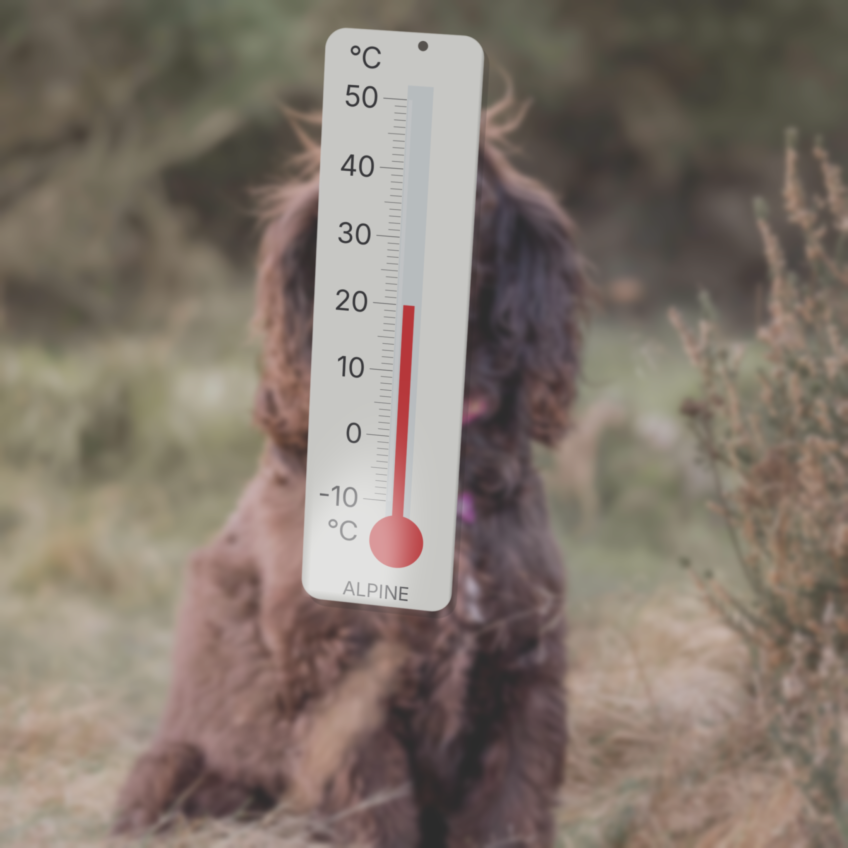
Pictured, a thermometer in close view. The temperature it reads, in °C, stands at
20 °C
